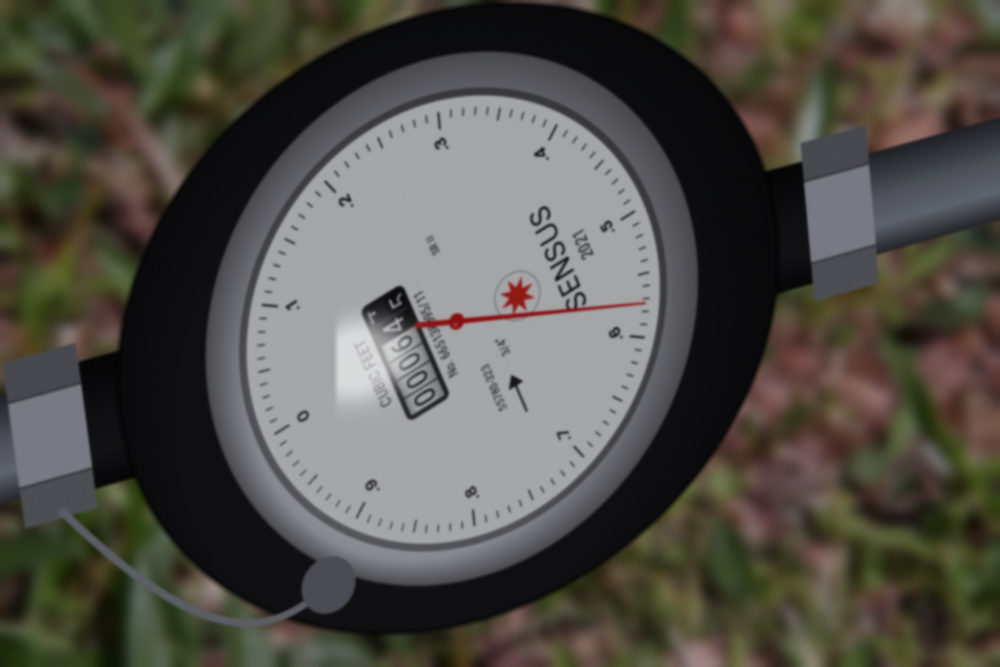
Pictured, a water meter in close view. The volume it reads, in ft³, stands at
644.57 ft³
